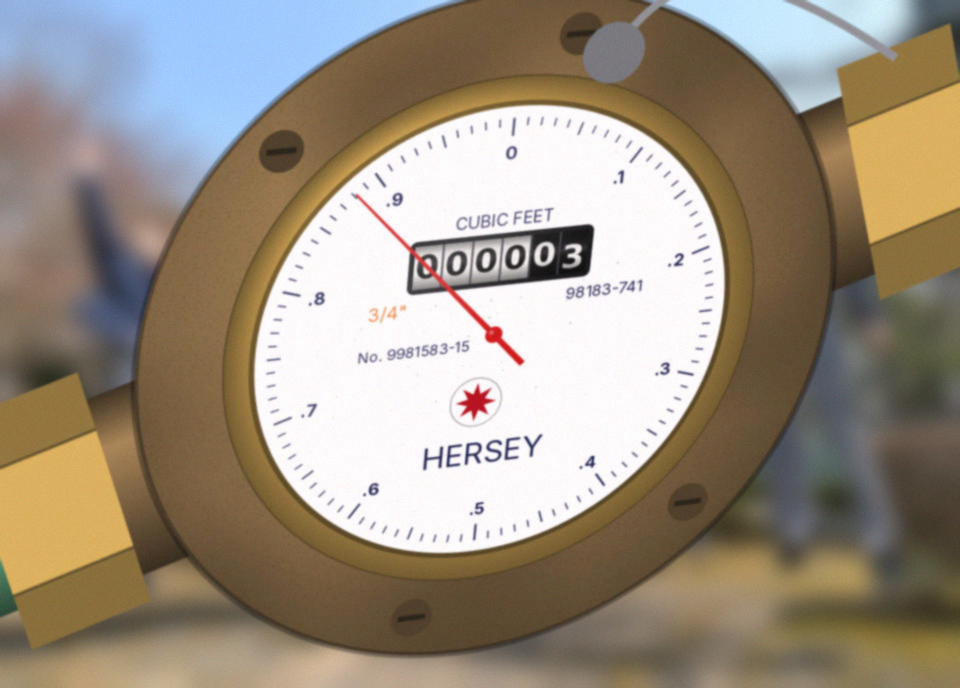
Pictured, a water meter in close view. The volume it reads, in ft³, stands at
2.88 ft³
